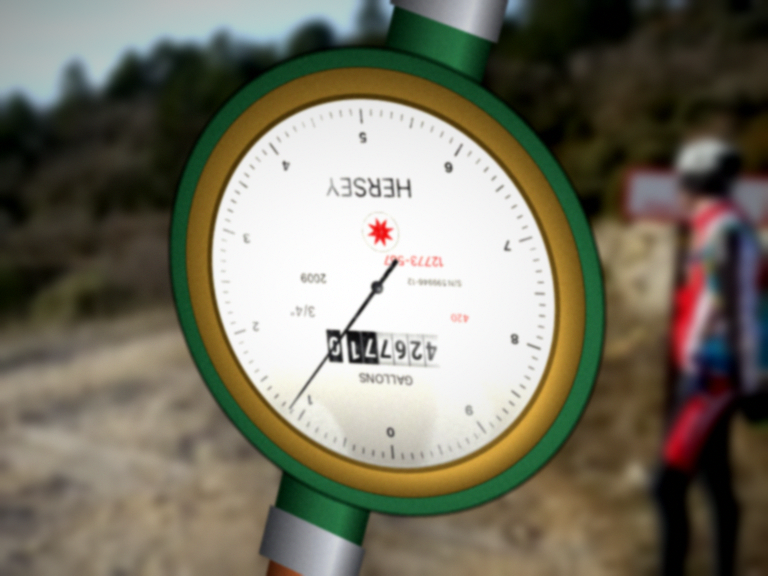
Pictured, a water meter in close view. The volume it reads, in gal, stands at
4267711.1 gal
